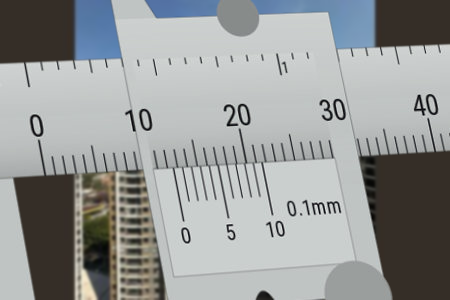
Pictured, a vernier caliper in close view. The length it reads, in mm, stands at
12.6 mm
